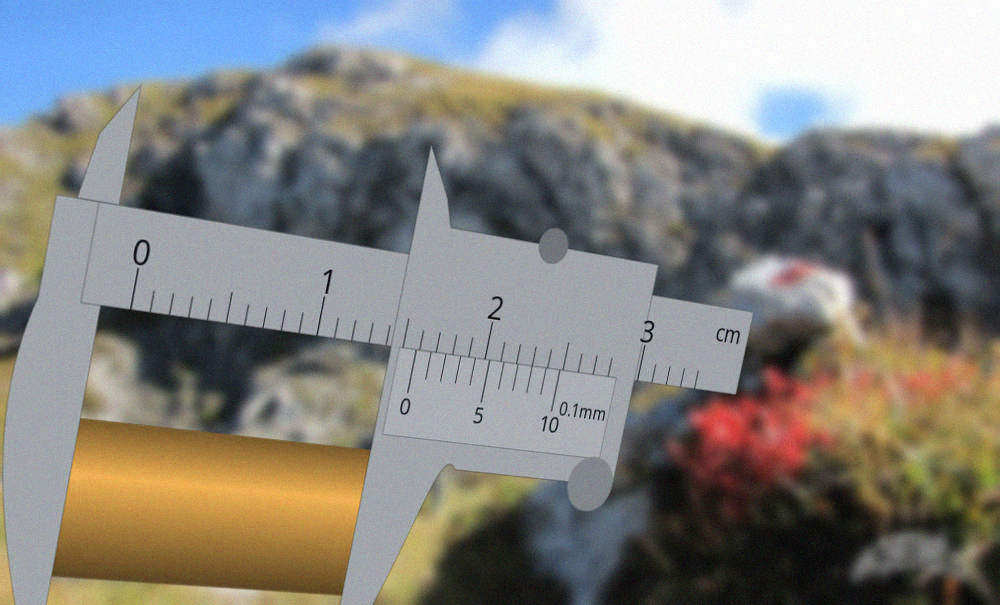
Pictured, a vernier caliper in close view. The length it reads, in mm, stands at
15.8 mm
